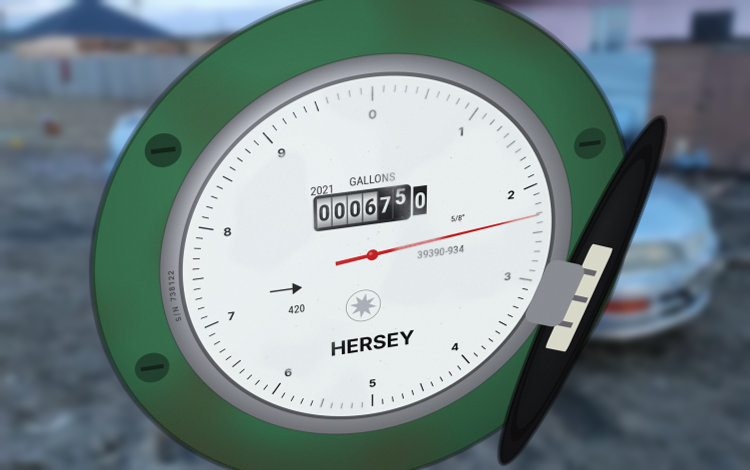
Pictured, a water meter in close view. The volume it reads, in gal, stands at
6752.3 gal
